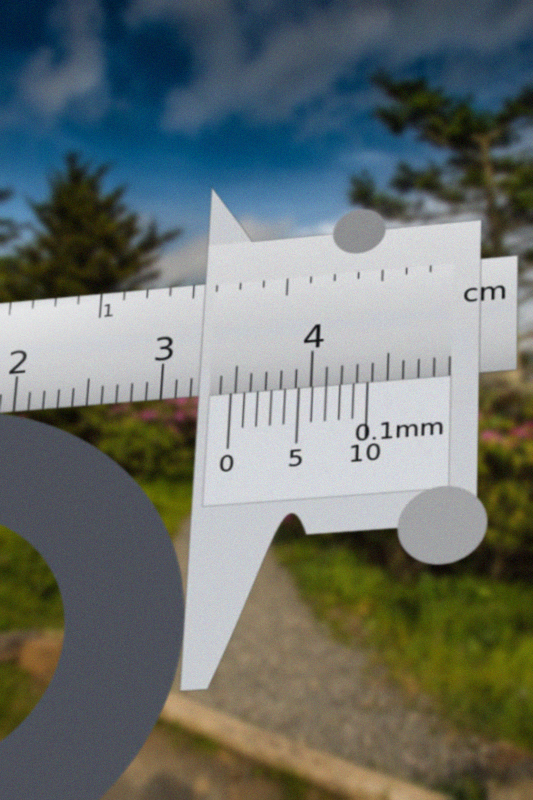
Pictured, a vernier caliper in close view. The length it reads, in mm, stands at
34.7 mm
